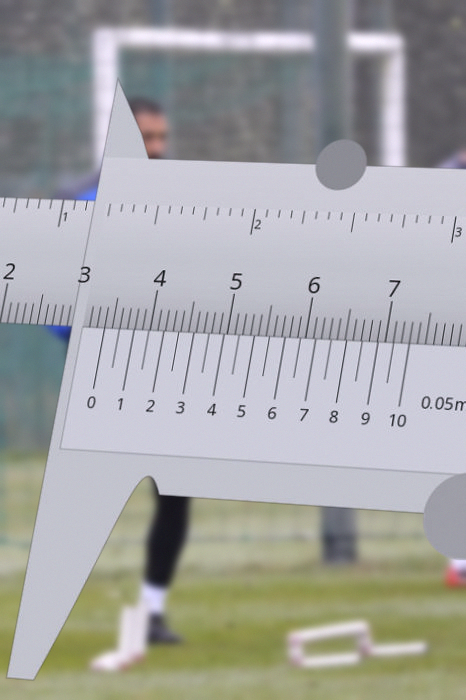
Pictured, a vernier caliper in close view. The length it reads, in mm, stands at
34.0 mm
